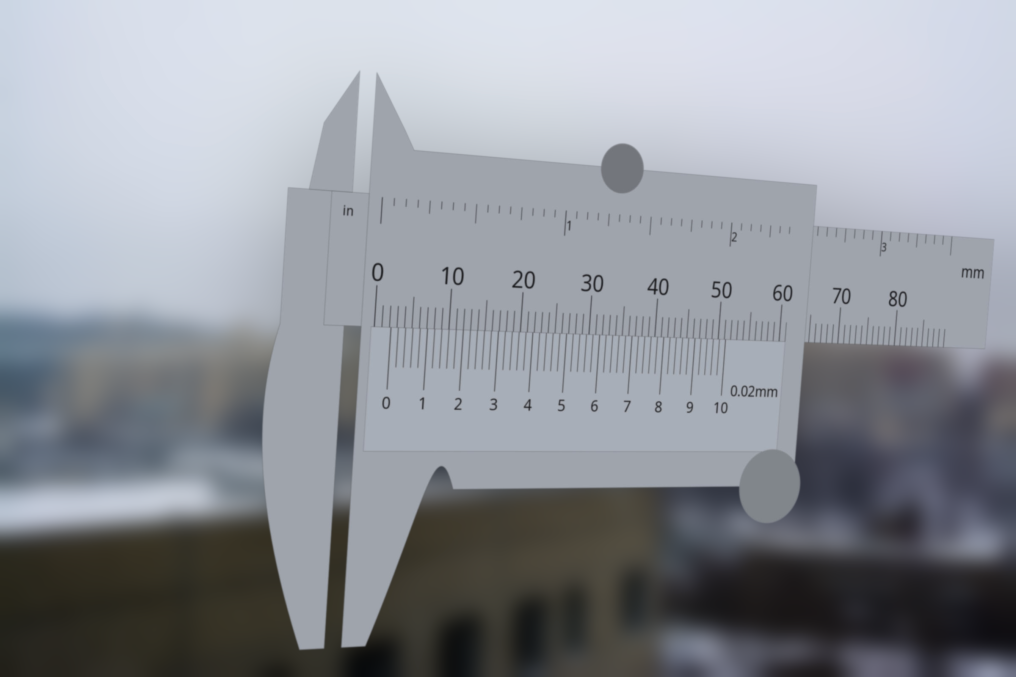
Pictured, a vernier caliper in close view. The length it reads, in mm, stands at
2.2 mm
